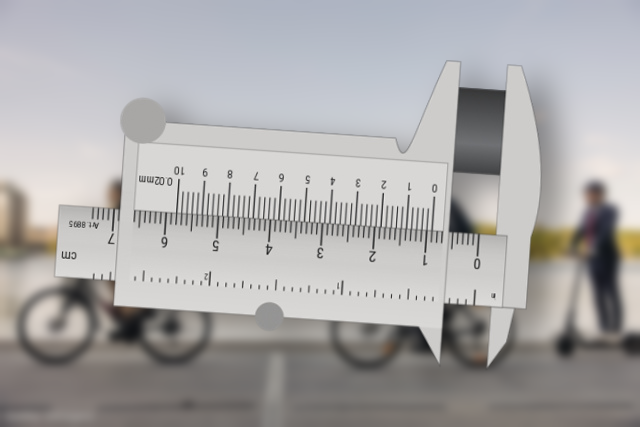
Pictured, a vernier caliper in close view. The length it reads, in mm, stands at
9.0 mm
